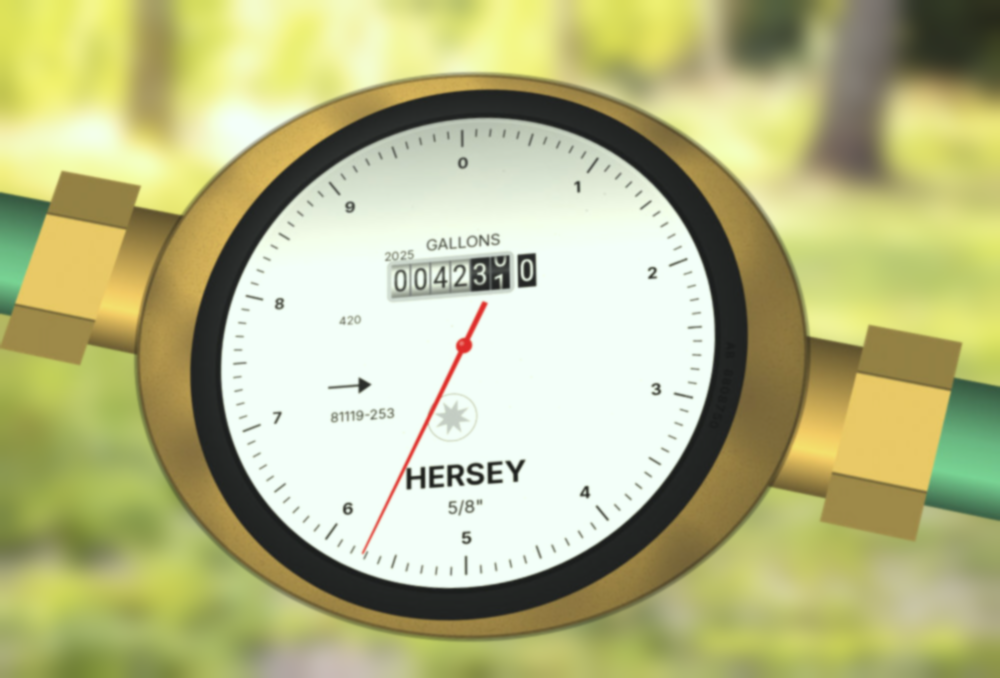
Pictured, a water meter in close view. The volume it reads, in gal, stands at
42305.7 gal
